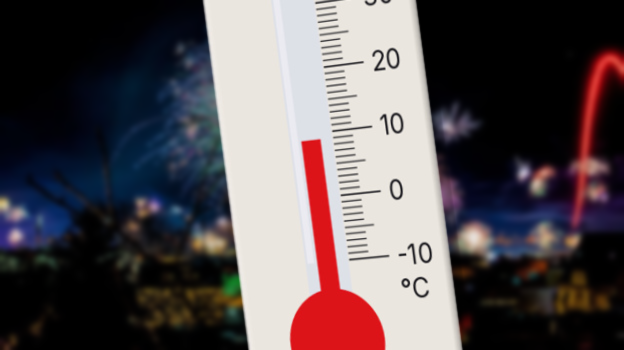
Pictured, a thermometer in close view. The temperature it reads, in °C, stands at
9 °C
